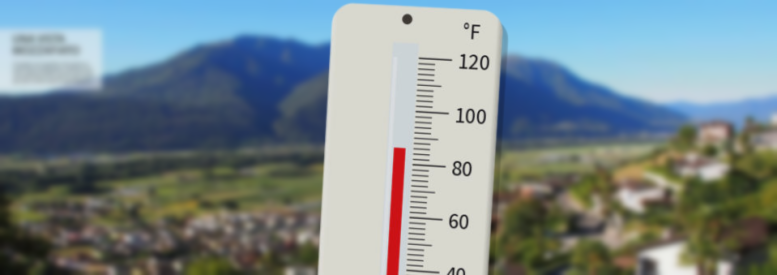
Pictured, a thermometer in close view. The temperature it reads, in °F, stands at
86 °F
